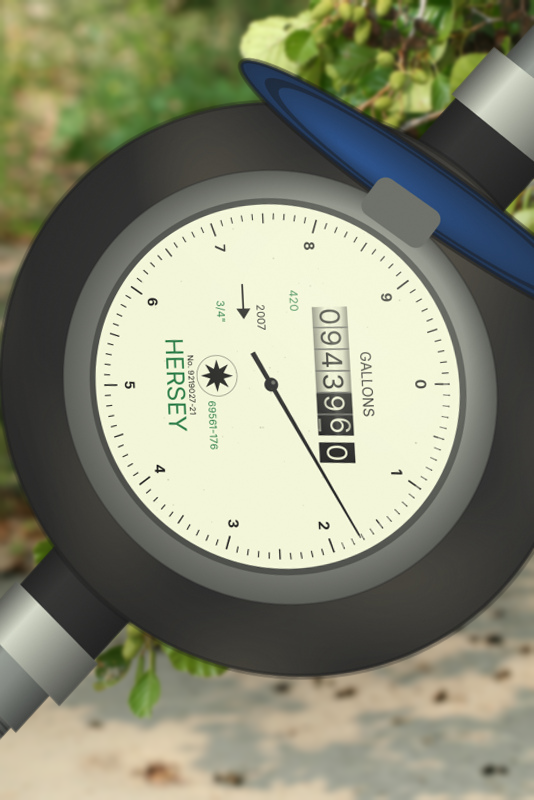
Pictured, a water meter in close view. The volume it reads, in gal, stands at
943961.7 gal
